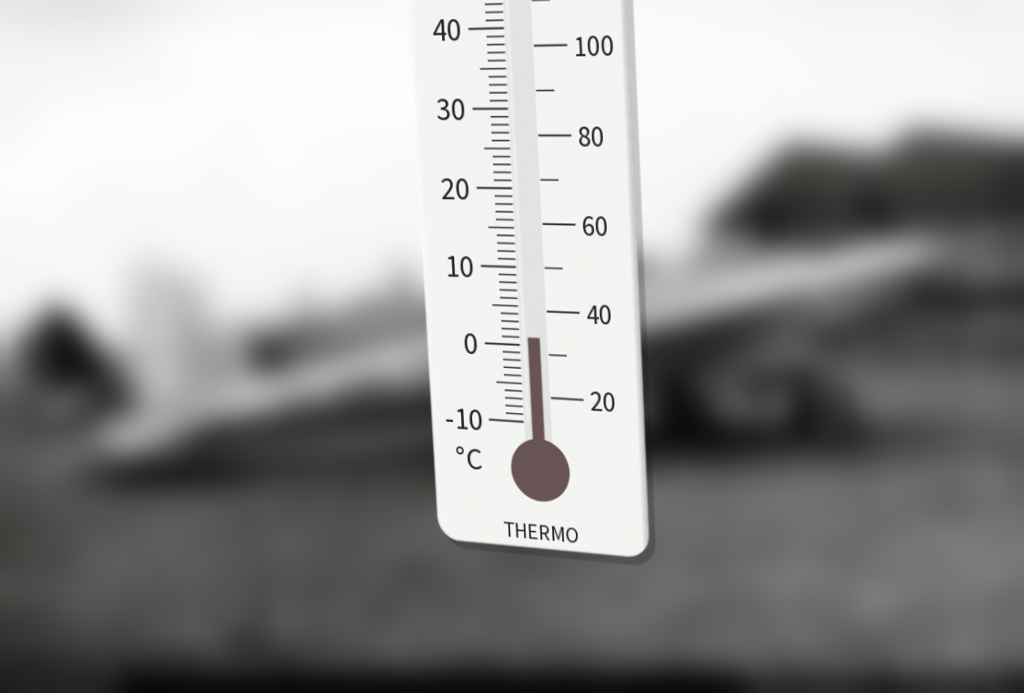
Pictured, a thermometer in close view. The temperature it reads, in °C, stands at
1 °C
